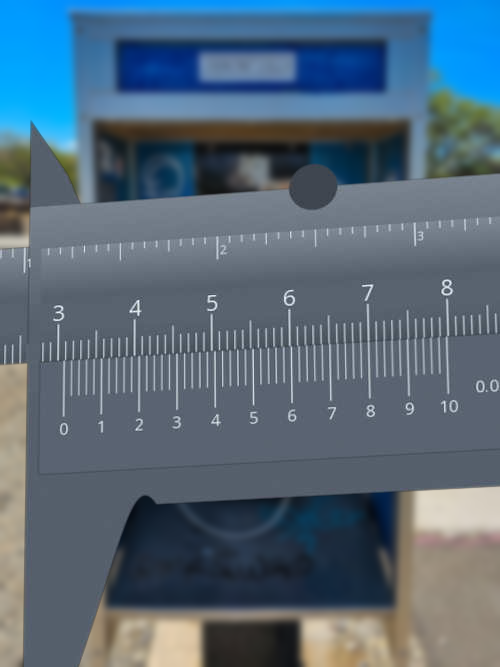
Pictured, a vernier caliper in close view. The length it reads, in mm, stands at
30.8 mm
